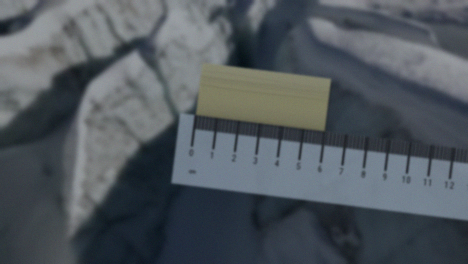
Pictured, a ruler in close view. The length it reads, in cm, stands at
6 cm
